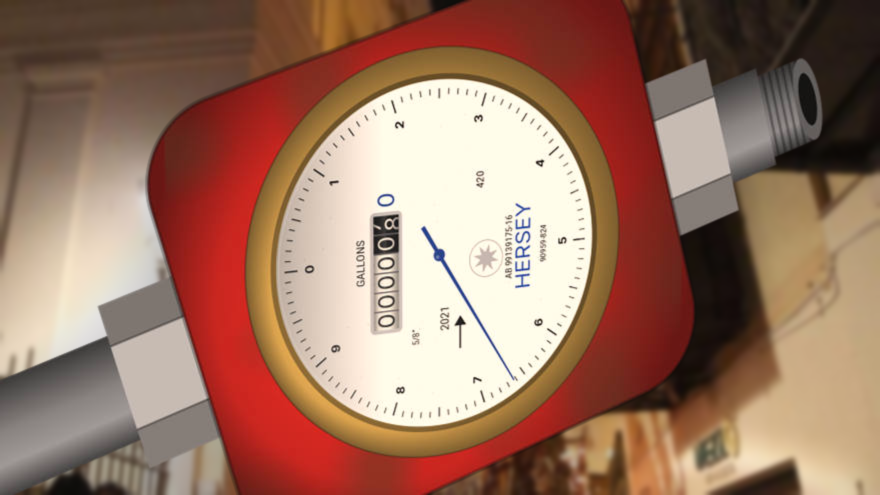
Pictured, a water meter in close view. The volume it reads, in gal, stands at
76.6 gal
